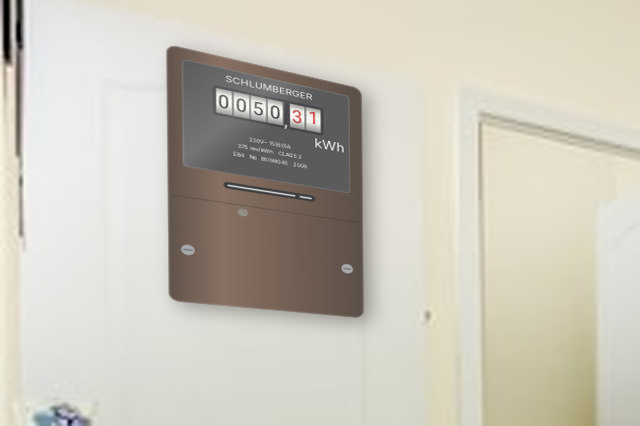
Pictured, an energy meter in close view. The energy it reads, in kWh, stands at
50.31 kWh
